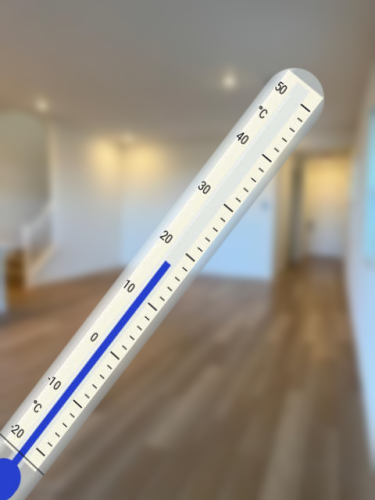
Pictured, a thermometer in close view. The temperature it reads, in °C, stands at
17 °C
